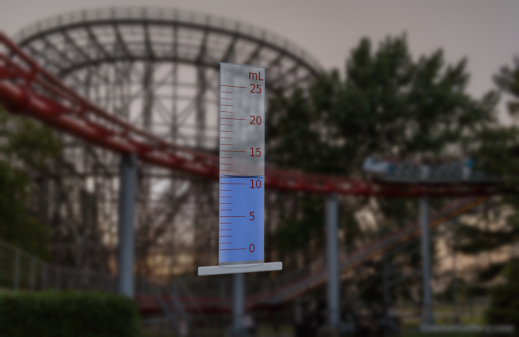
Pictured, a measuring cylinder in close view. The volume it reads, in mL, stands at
11 mL
